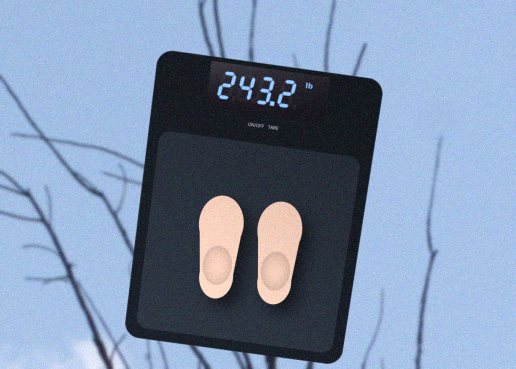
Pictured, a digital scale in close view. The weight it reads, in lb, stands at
243.2 lb
